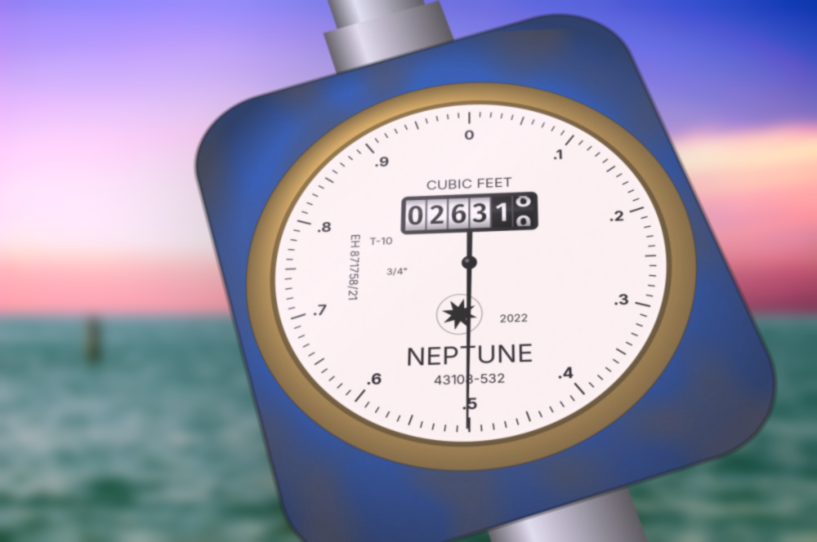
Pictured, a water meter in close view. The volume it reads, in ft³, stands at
26318.50 ft³
